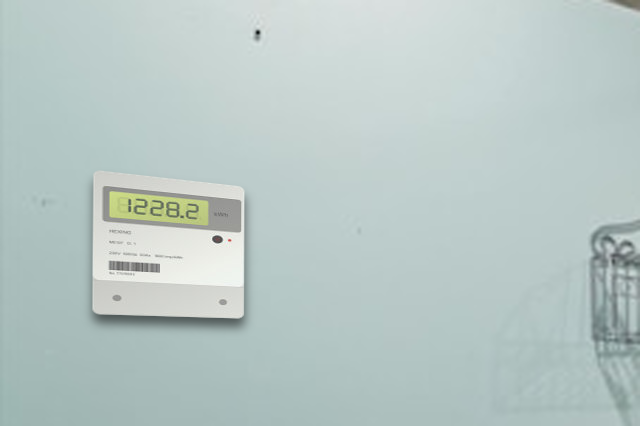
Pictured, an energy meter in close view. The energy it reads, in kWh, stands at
1228.2 kWh
